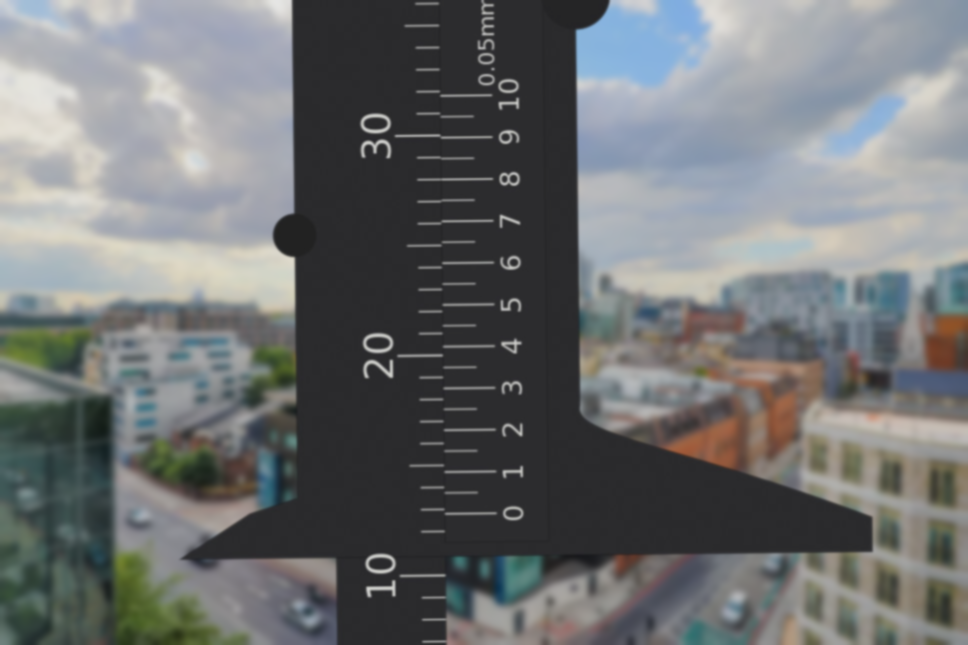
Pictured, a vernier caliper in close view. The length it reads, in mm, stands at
12.8 mm
